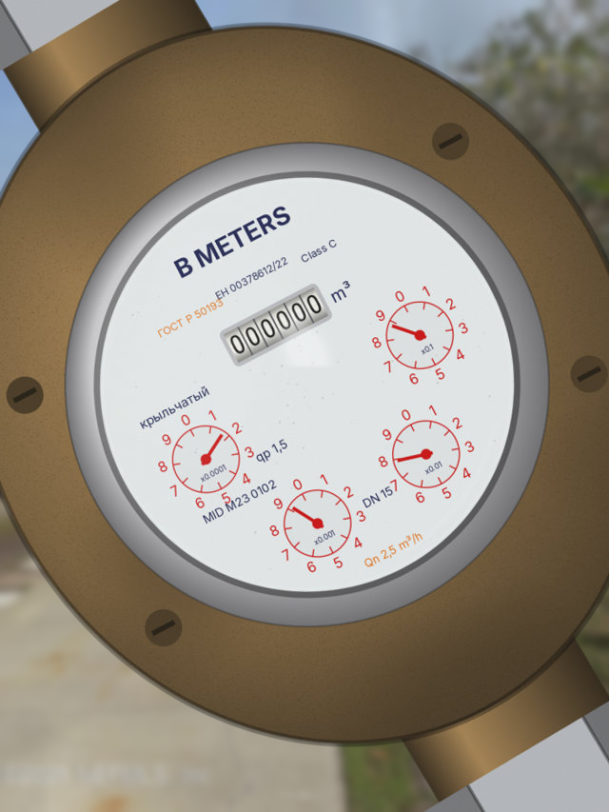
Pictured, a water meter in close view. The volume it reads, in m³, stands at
0.8791 m³
